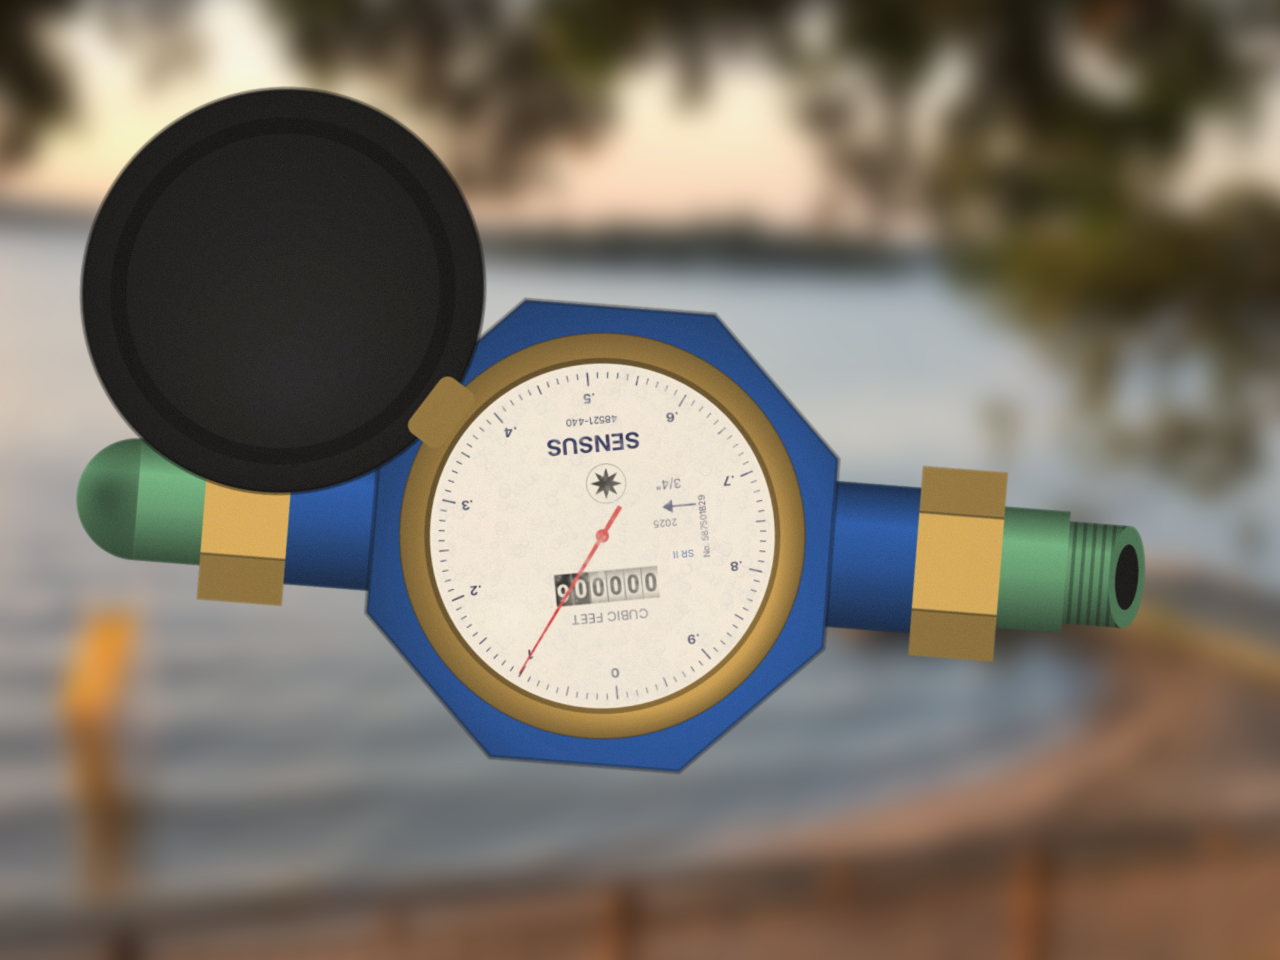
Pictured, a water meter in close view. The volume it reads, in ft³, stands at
6.10 ft³
